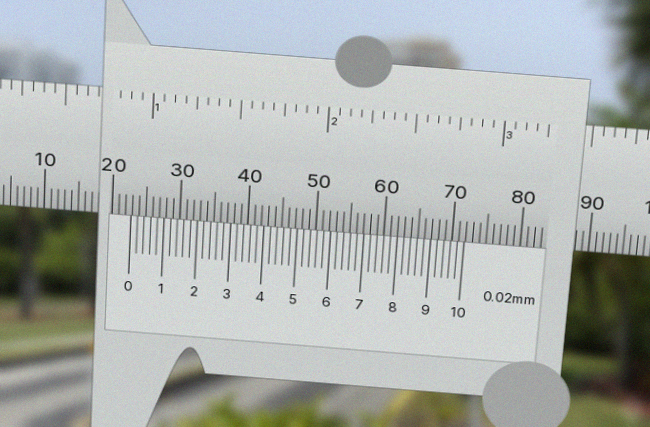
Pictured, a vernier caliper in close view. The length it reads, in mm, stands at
22.8 mm
